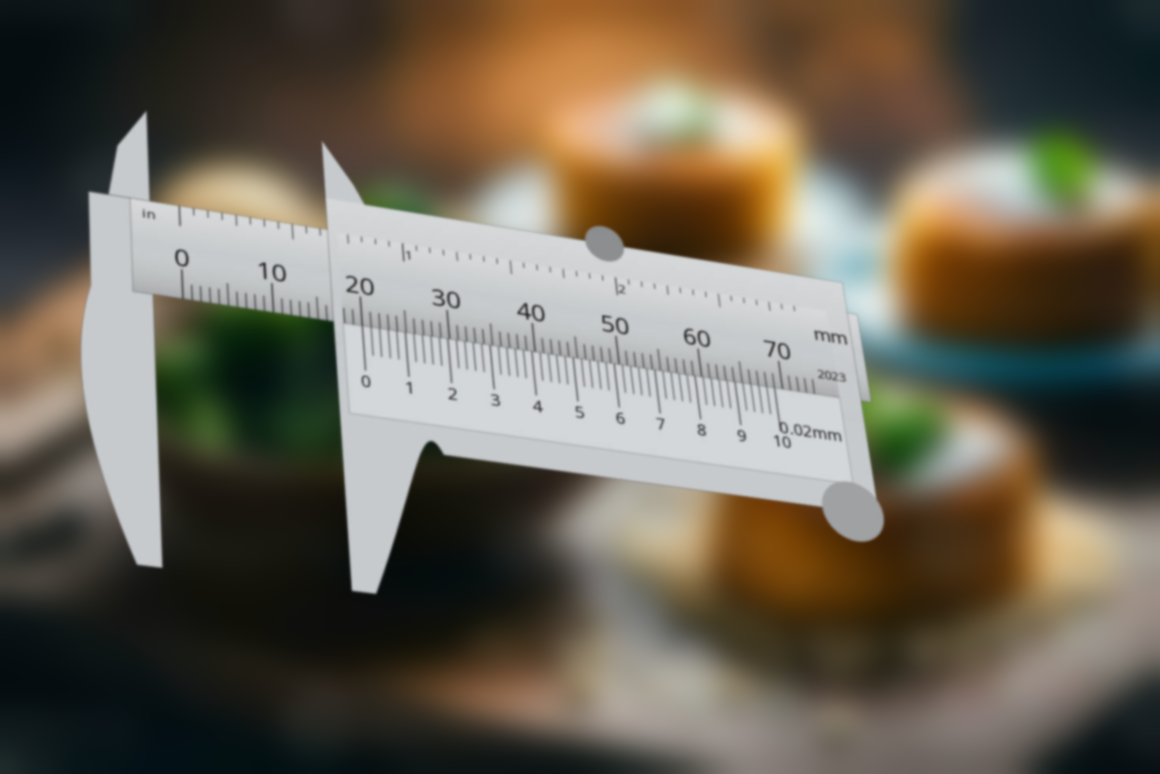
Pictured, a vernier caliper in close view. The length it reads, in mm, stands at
20.0 mm
